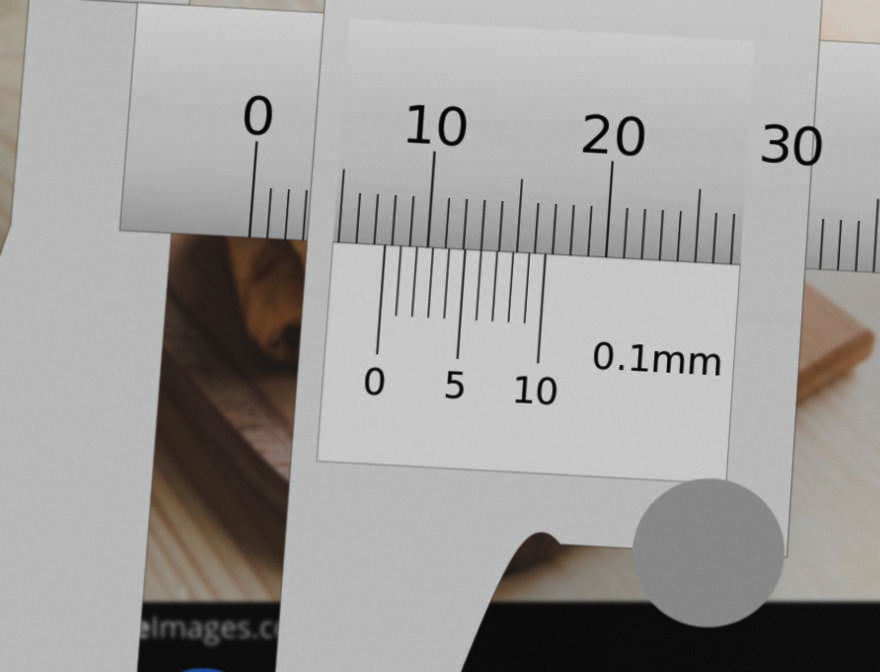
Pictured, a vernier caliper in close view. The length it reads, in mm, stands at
7.6 mm
